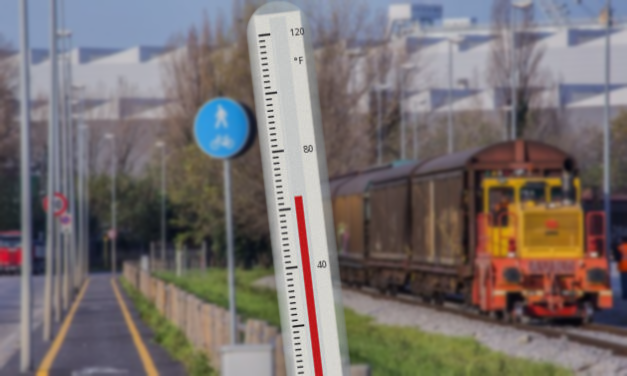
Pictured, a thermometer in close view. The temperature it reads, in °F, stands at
64 °F
